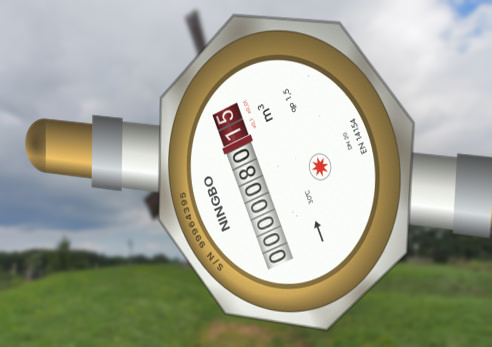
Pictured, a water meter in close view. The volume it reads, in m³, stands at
80.15 m³
